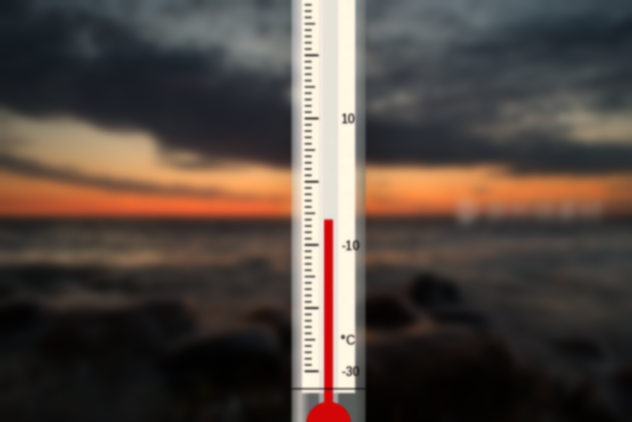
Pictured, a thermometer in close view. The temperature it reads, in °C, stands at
-6 °C
